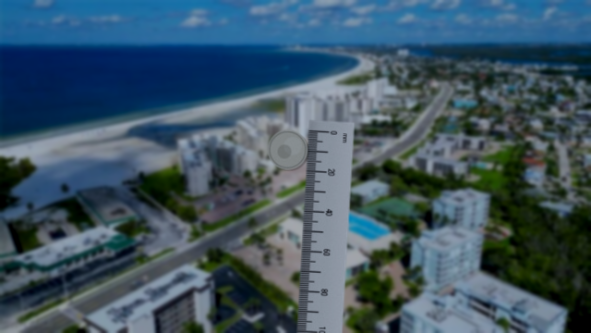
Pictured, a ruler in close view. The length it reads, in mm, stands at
20 mm
